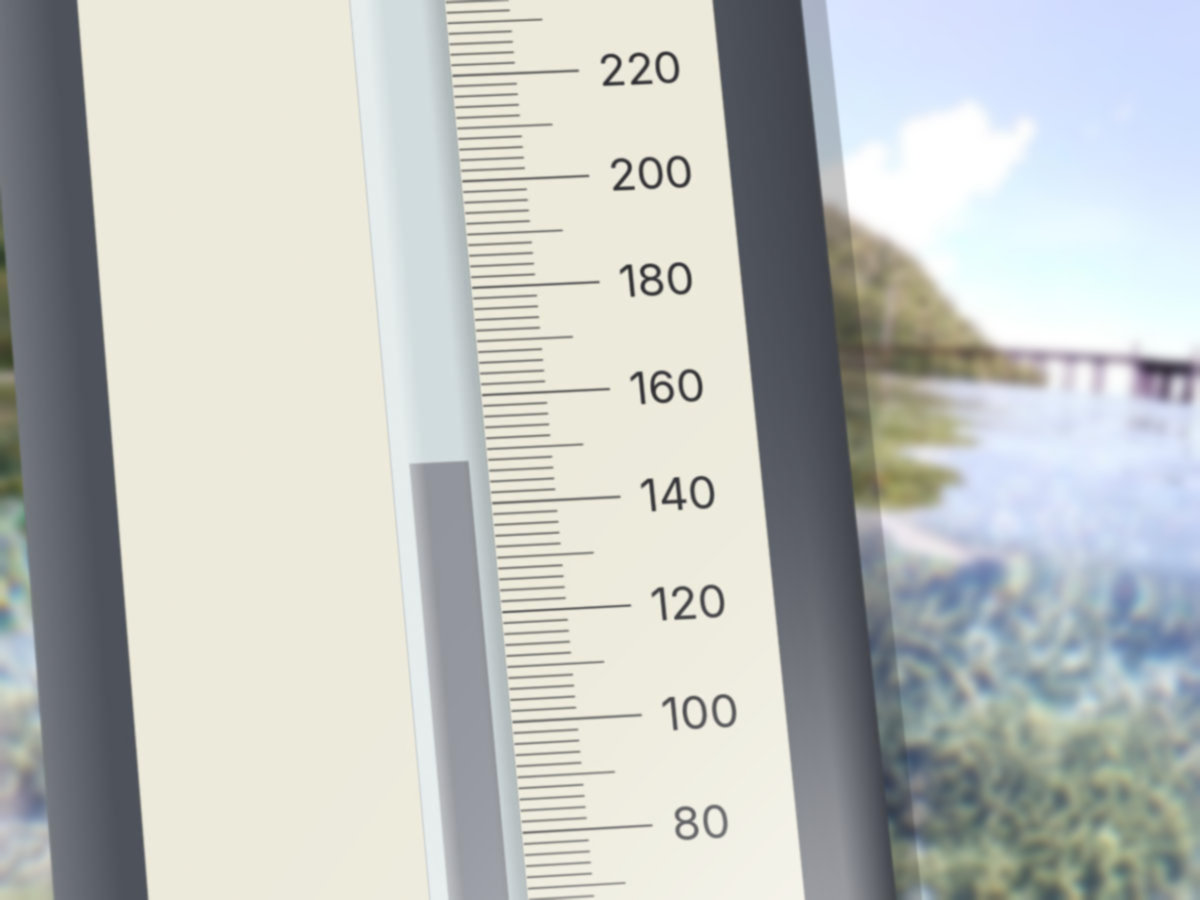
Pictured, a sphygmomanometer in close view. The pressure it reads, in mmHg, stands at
148 mmHg
